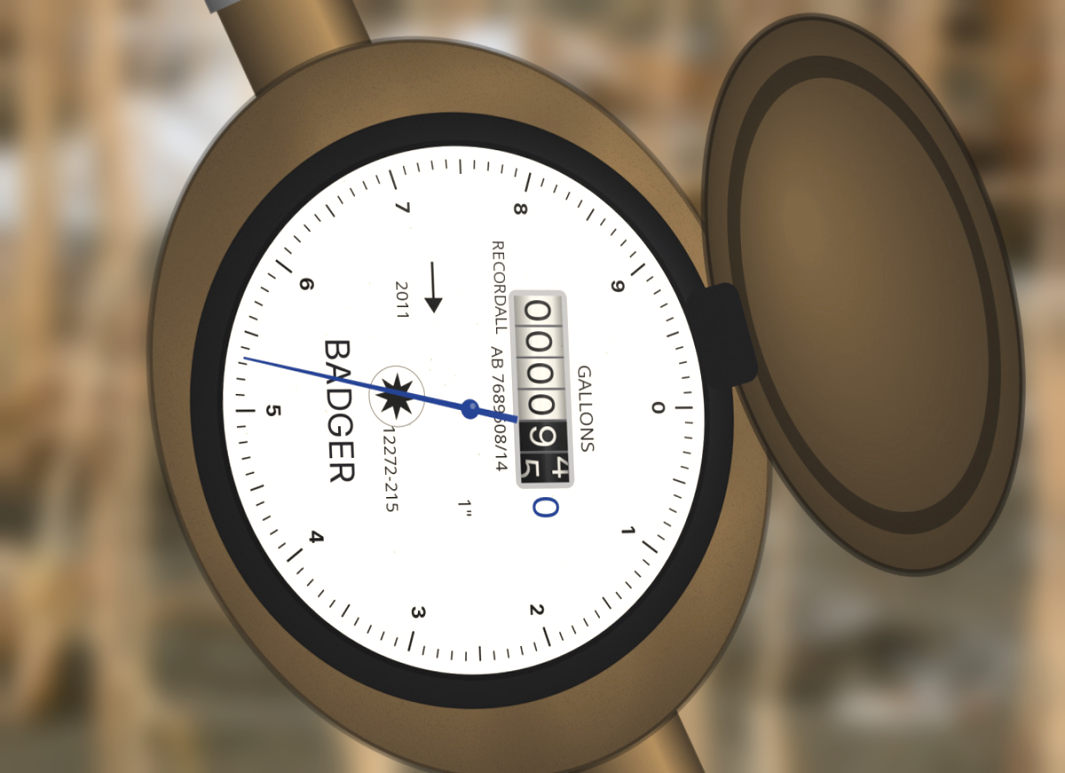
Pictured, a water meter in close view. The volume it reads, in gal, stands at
945.3 gal
